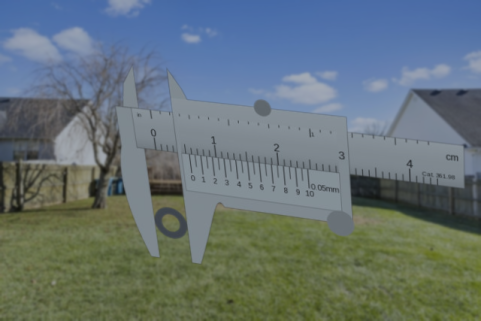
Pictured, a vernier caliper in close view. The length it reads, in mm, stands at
5.6 mm
